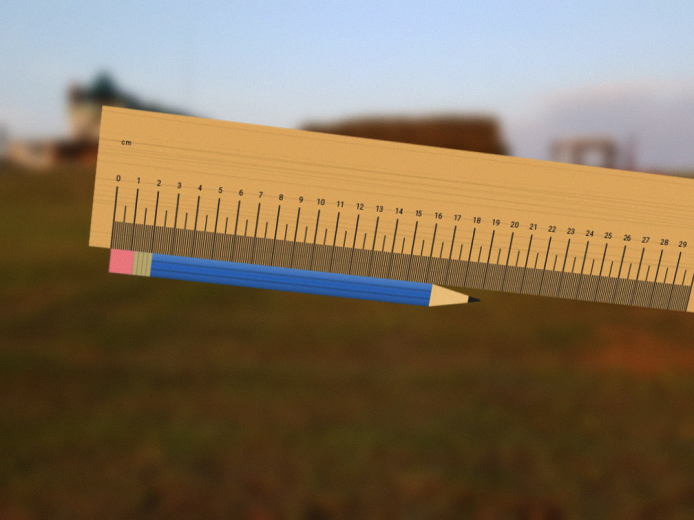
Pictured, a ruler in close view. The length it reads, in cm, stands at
19 cm
